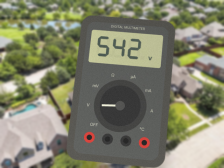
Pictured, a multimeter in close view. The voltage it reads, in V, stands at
542 V
